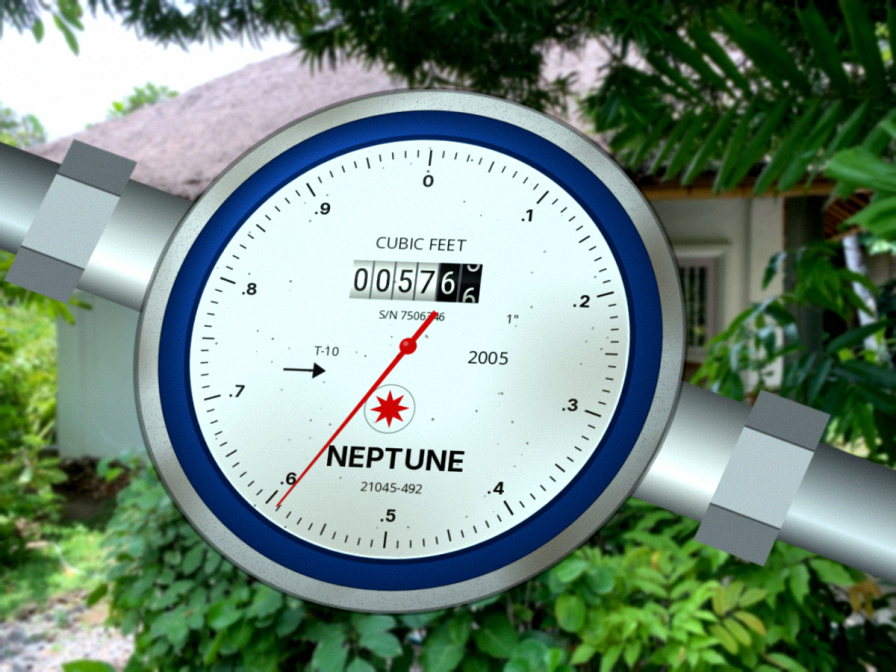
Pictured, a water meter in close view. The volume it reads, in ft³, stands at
5765.59 ft³
